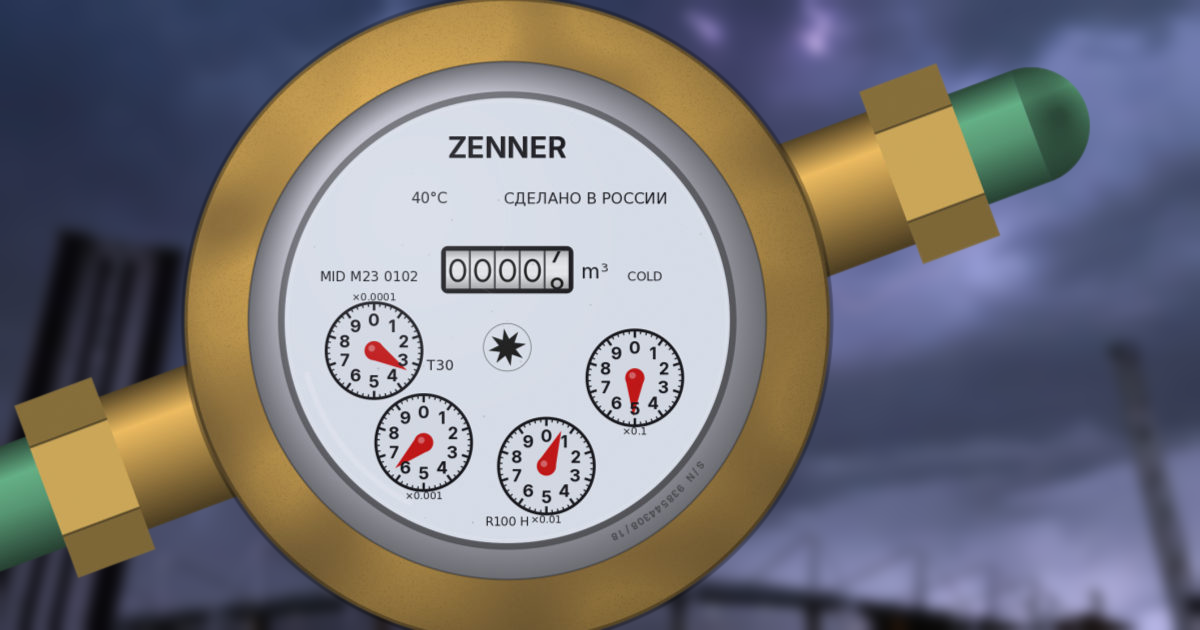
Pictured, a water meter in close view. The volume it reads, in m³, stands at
7.5063 m³
